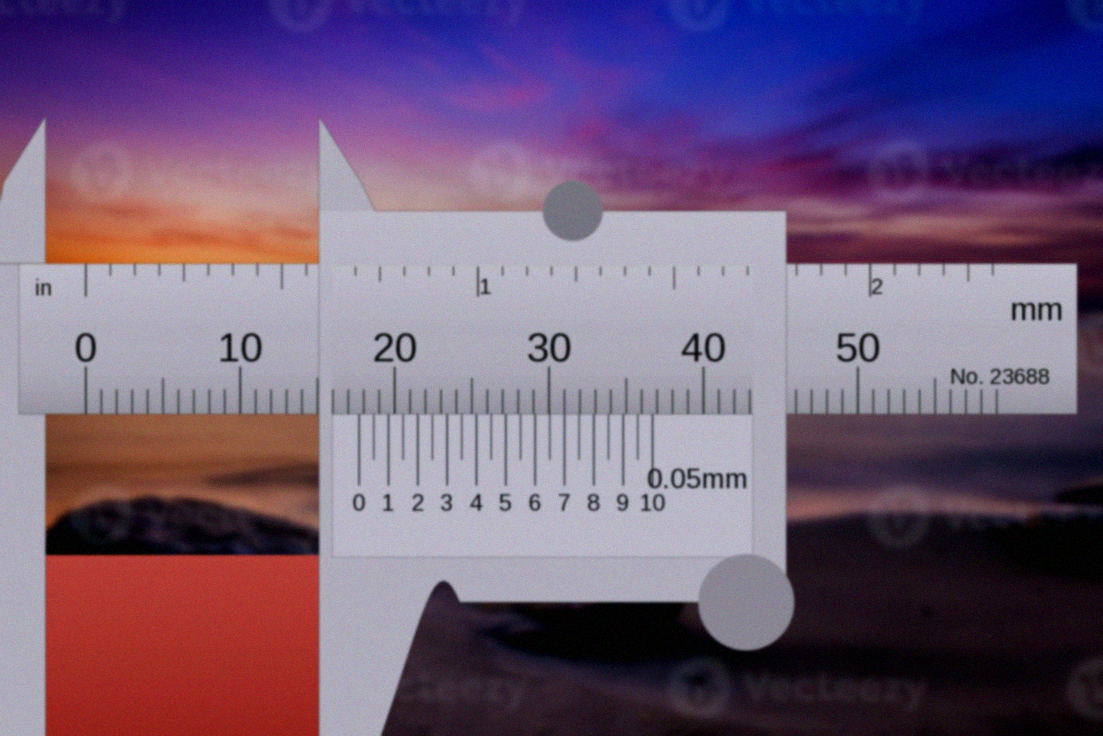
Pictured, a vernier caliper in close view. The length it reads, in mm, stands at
17.7 mm
